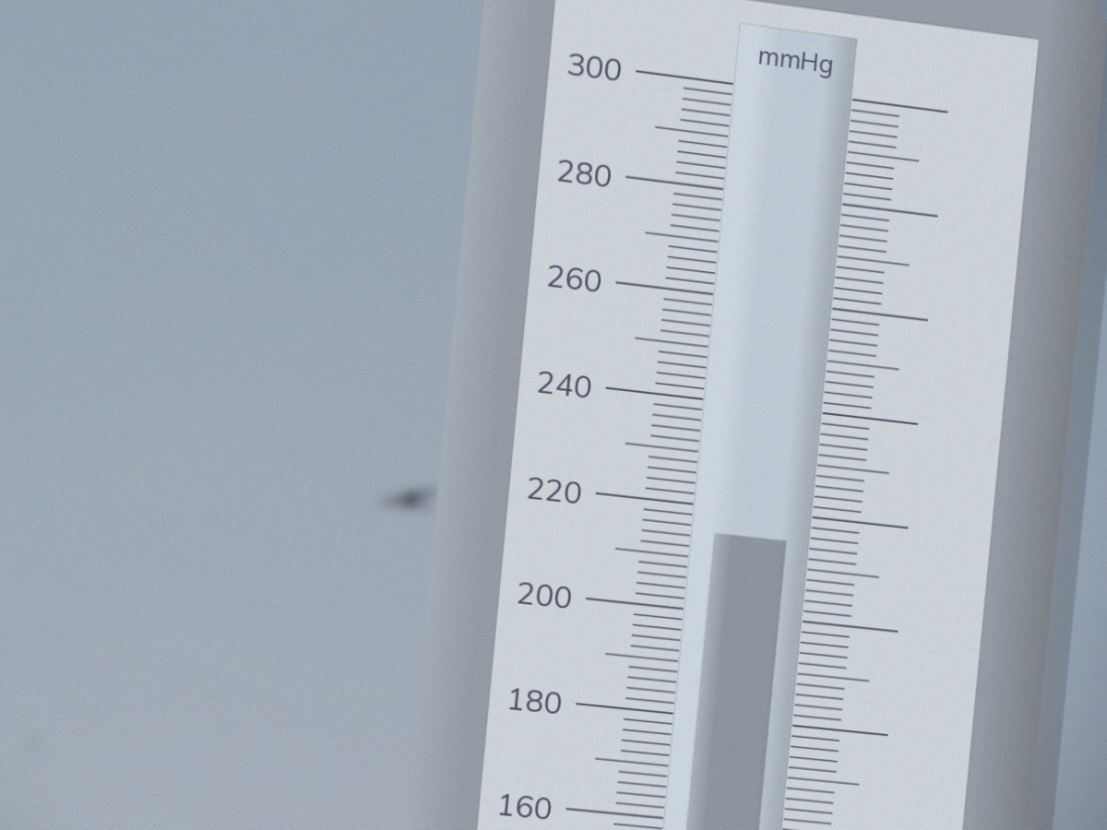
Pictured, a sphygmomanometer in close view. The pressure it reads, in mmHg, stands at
215 mmHg
